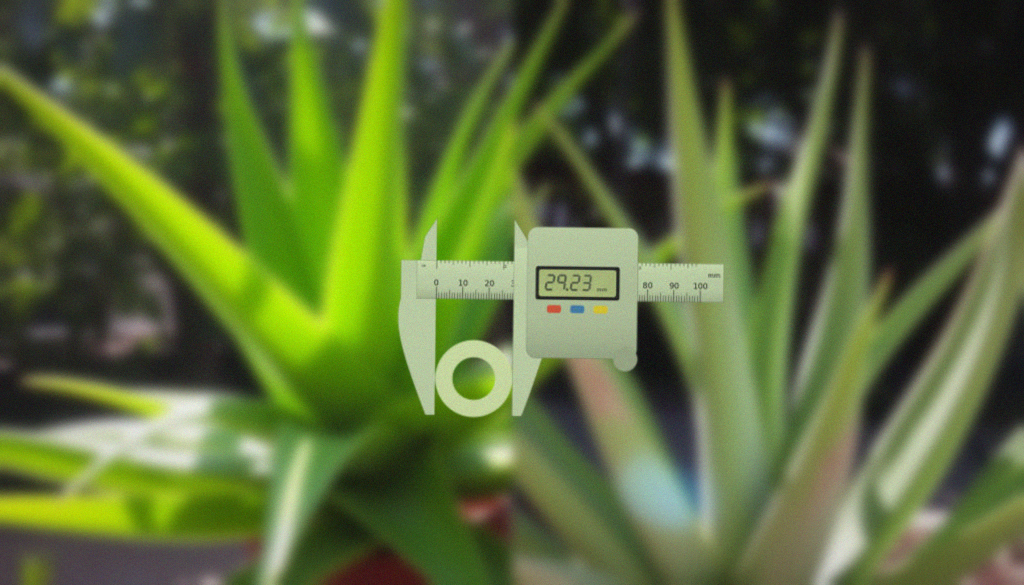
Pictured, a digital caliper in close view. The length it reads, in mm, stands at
29.23 mm
